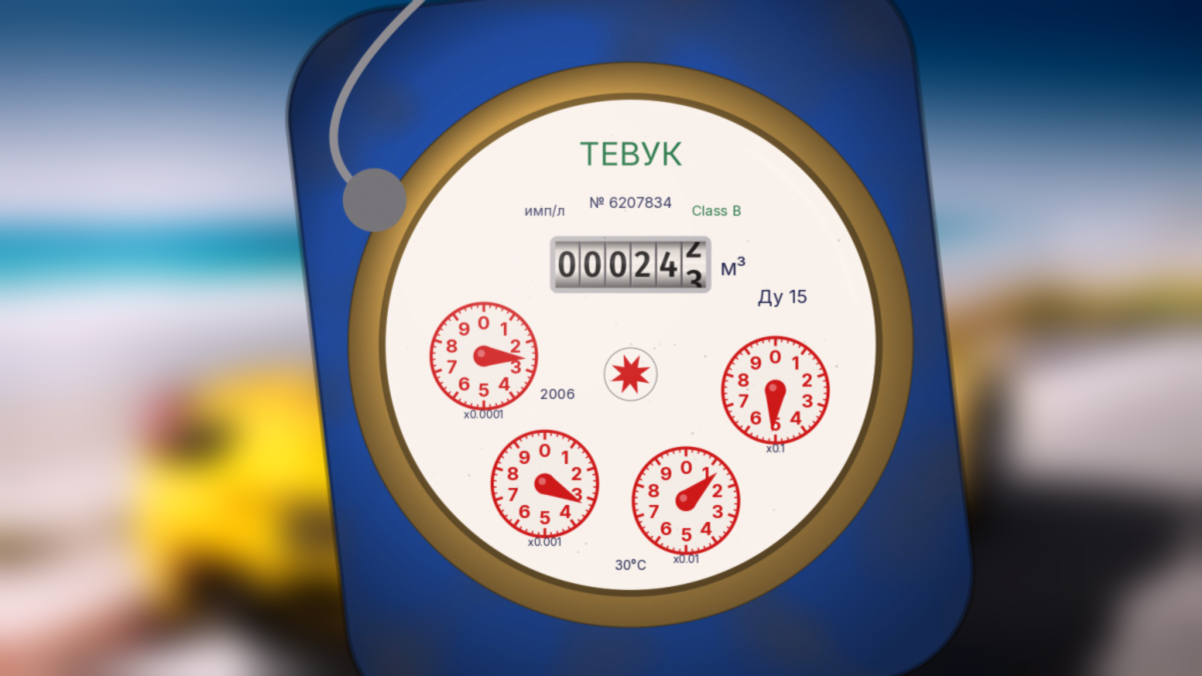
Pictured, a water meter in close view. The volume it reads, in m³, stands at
242.5132 m³
